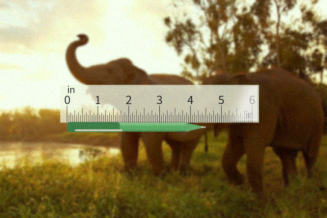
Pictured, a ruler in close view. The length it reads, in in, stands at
4.5 in
